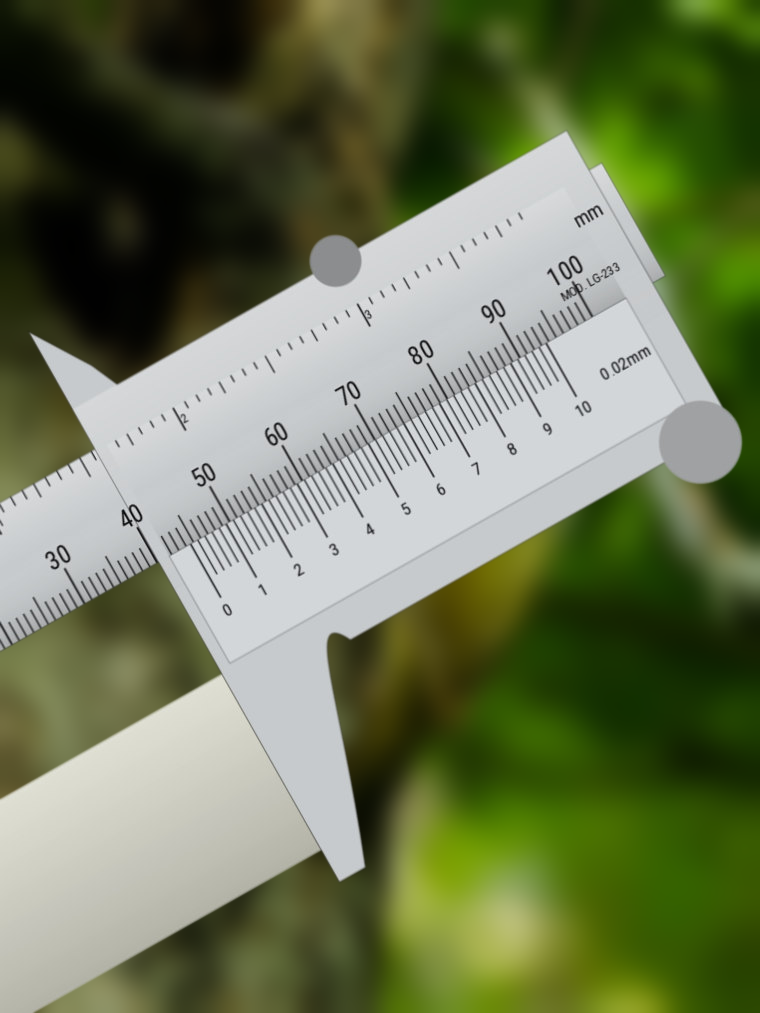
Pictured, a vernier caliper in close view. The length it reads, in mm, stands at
44.6 mm
